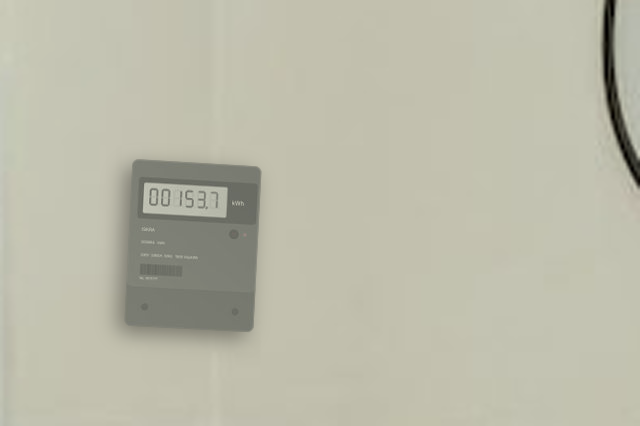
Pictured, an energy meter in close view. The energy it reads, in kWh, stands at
153.7 kWh
